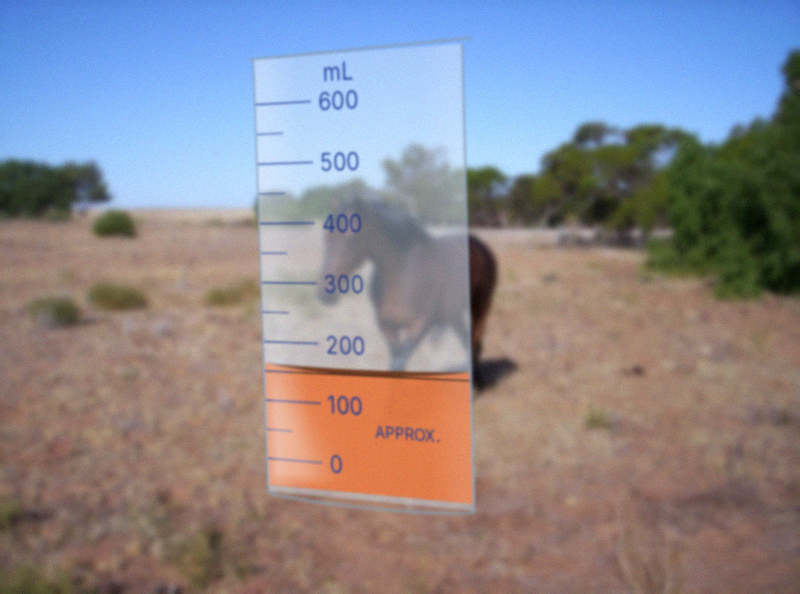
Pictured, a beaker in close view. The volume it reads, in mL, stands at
150 mL
